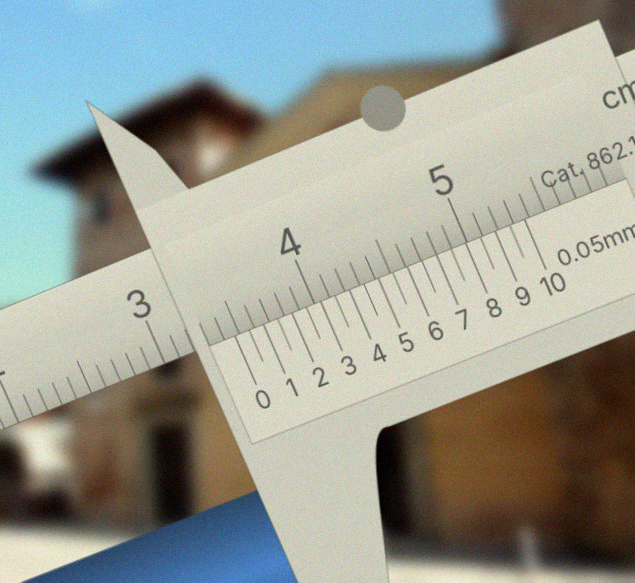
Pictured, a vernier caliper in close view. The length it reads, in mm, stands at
34.7 mm
